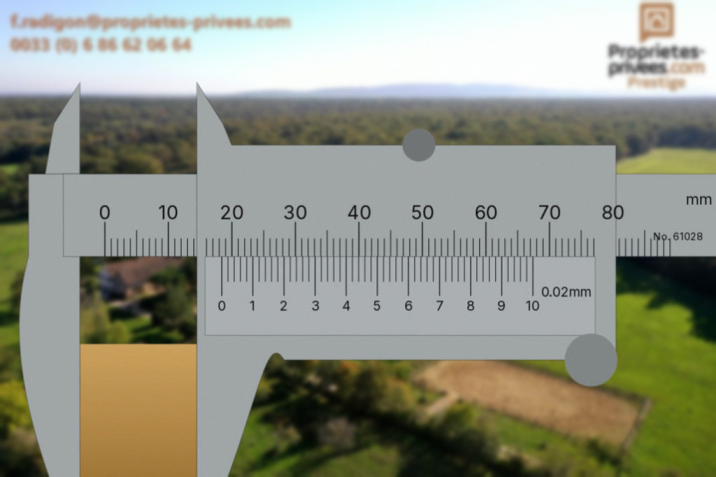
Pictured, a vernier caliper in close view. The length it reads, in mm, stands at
18.4 mm
